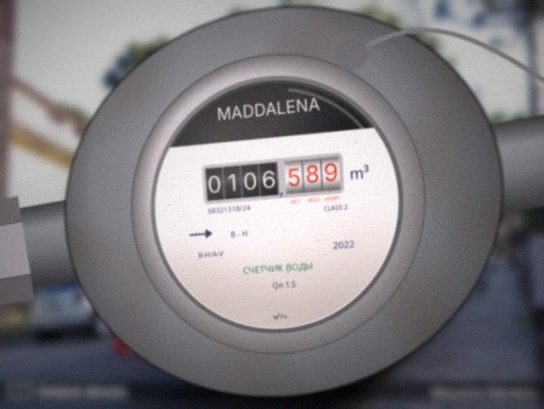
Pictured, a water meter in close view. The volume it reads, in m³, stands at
106.589 m³
